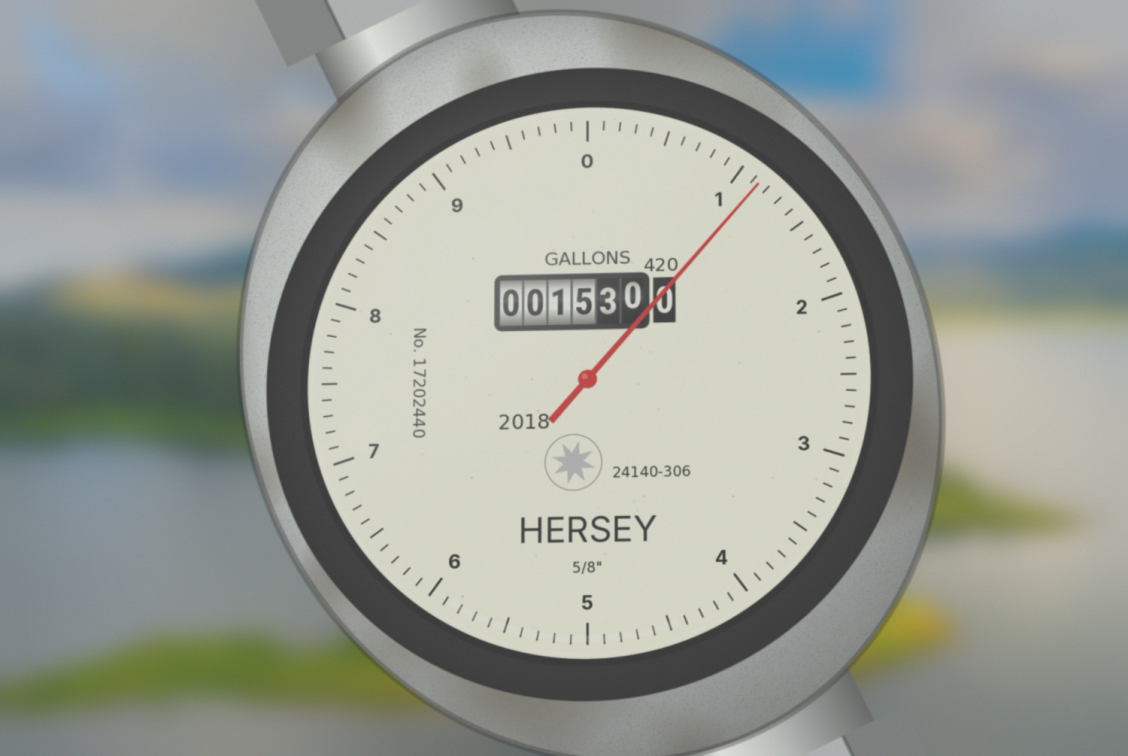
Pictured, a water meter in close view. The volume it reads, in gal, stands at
15301.1 gal
